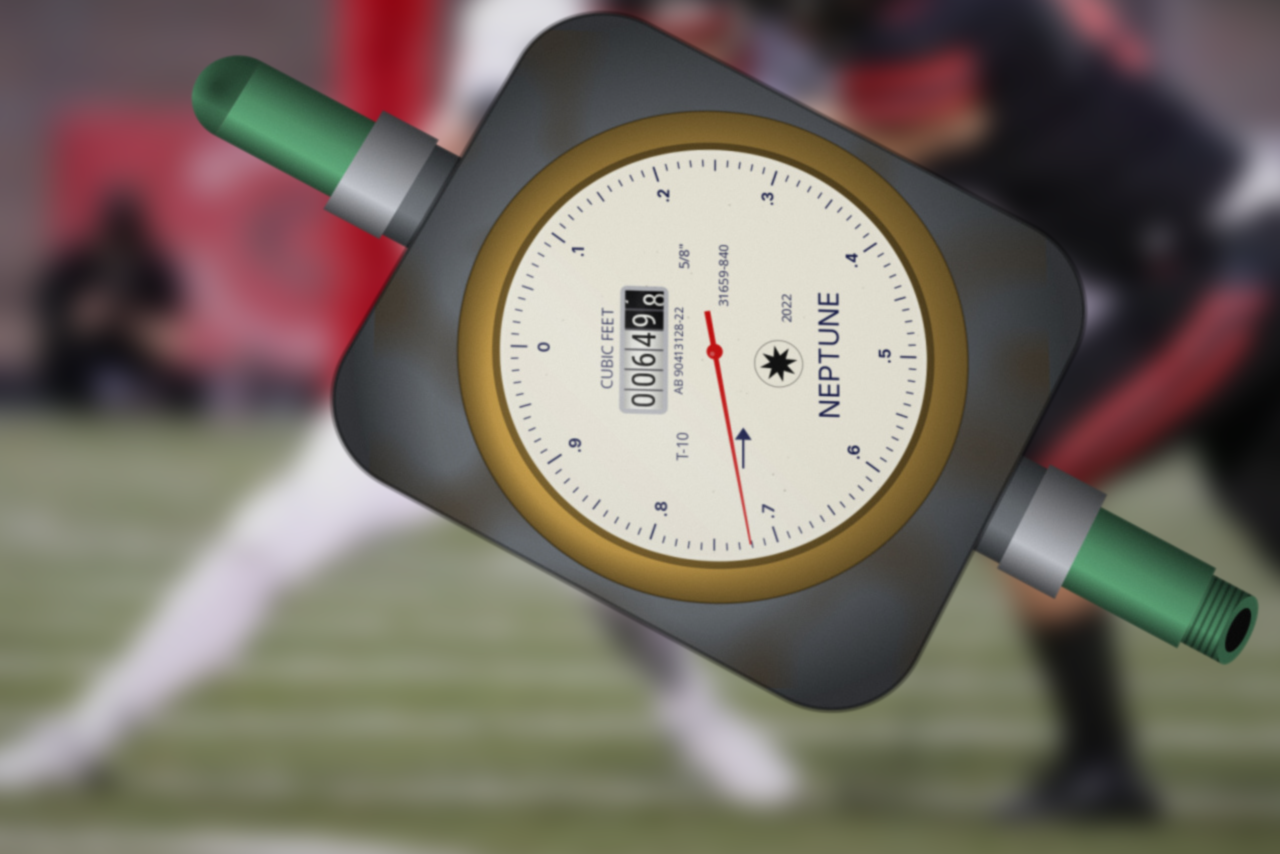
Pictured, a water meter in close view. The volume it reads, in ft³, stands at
6497.72 ft³
